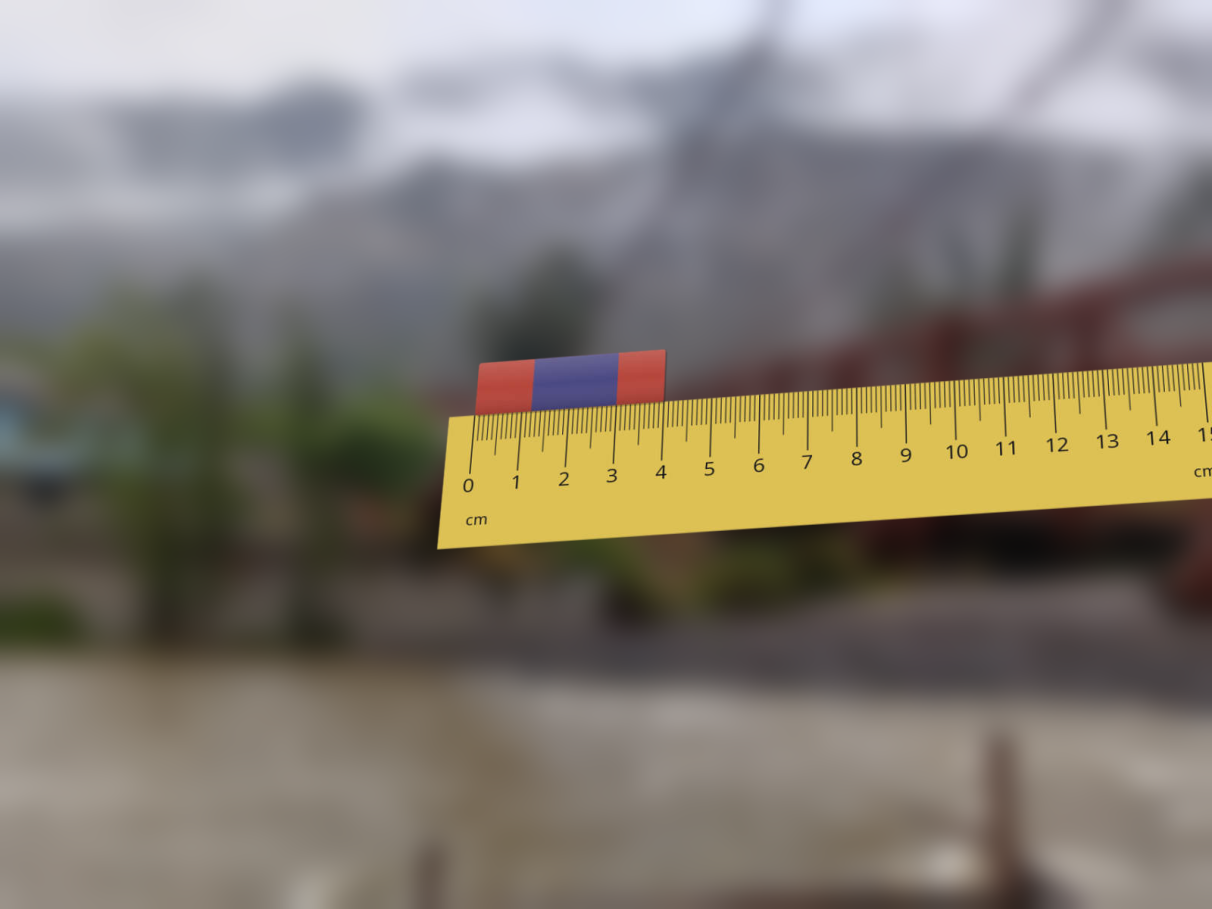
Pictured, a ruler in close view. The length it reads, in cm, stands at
4 cm
